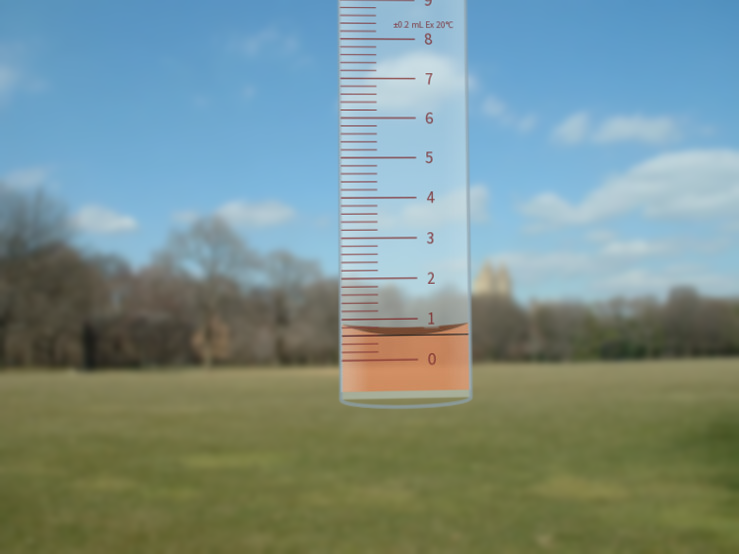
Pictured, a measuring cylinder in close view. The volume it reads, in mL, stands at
0.6 mL
